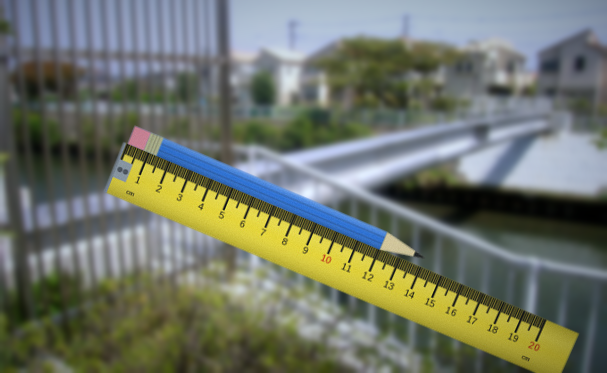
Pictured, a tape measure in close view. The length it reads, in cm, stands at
14 cm
